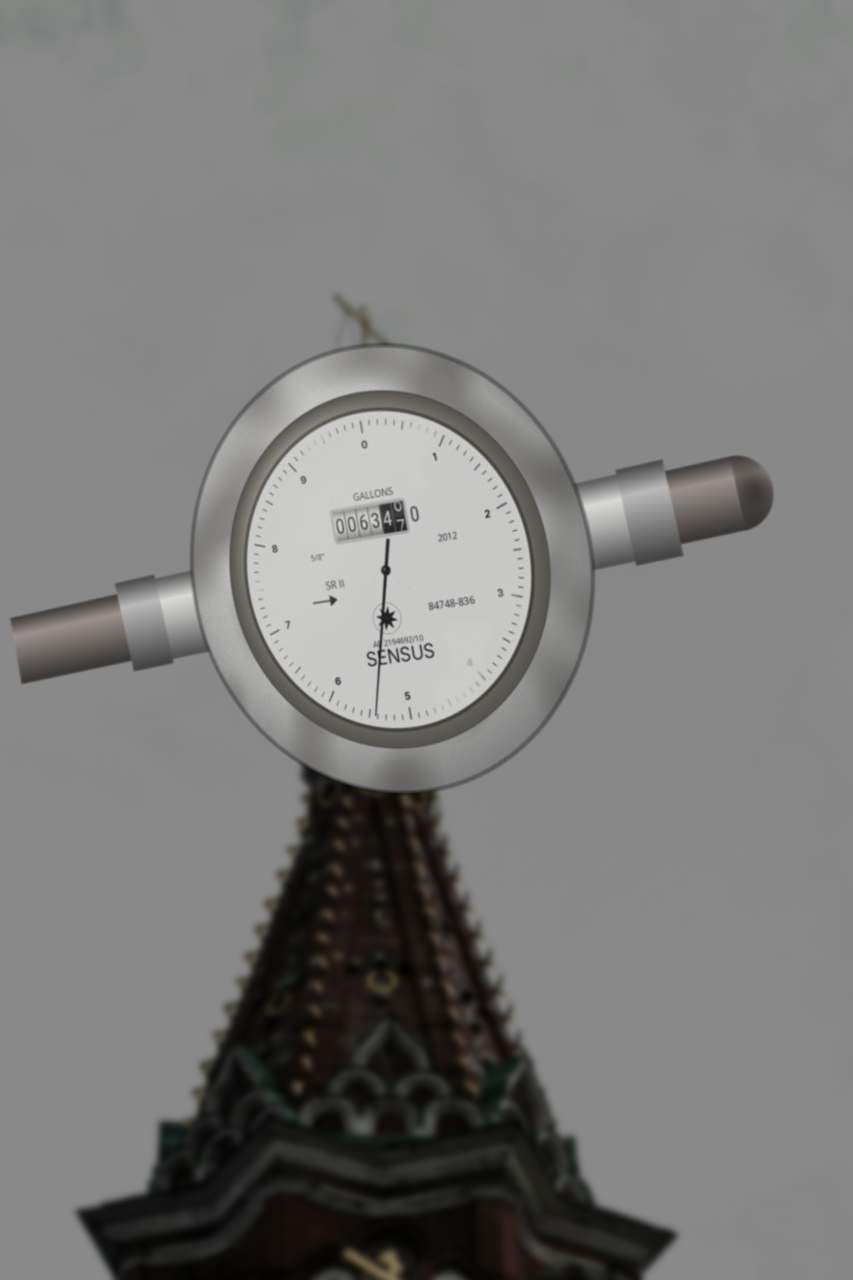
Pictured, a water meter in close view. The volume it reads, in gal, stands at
63465.4 gal
